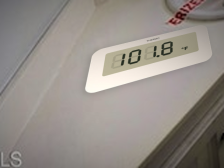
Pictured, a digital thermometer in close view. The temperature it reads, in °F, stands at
101.8 °F
